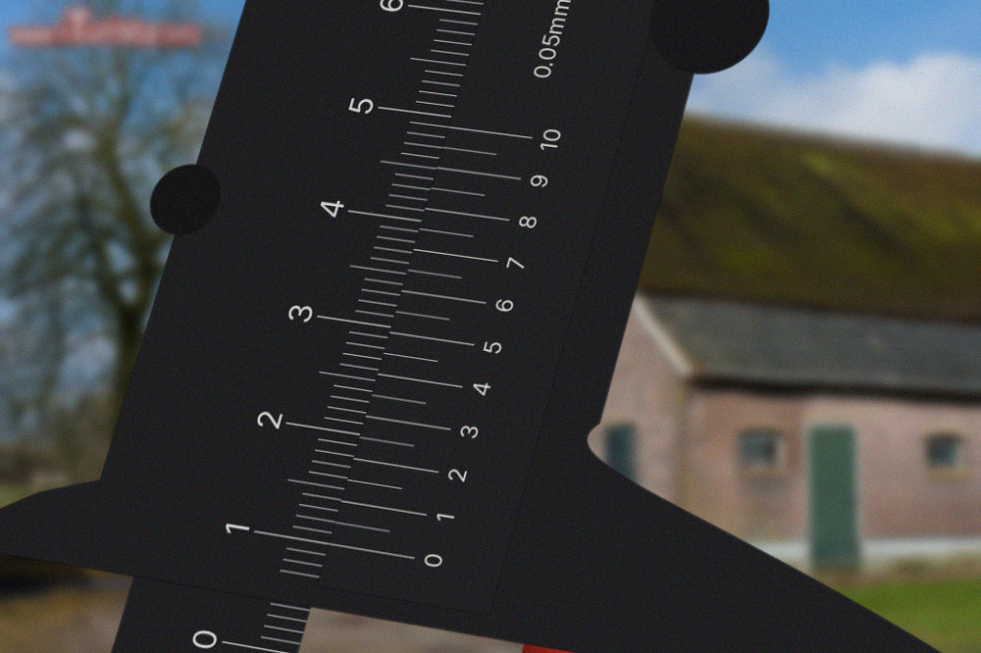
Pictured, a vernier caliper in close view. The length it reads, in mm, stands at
10.0 mm
